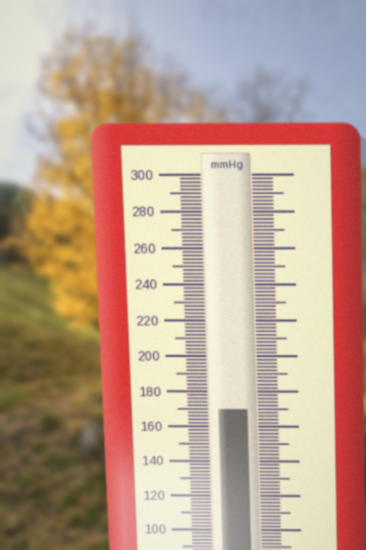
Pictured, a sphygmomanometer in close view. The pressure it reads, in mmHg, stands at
170 mmHg
